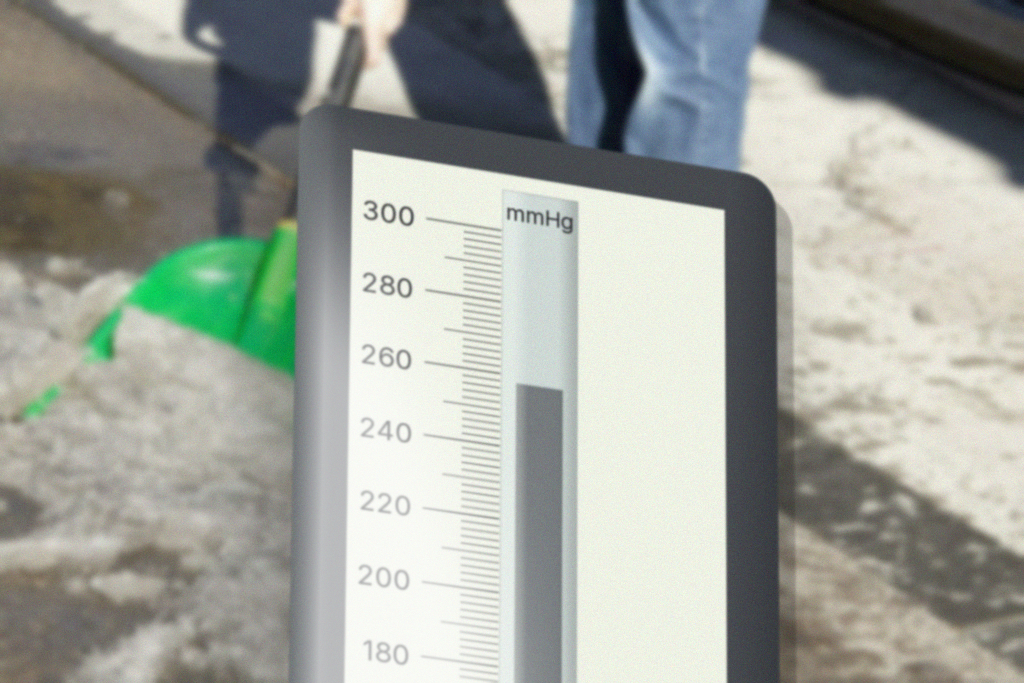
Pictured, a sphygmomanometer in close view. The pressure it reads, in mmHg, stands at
258 mmHg
